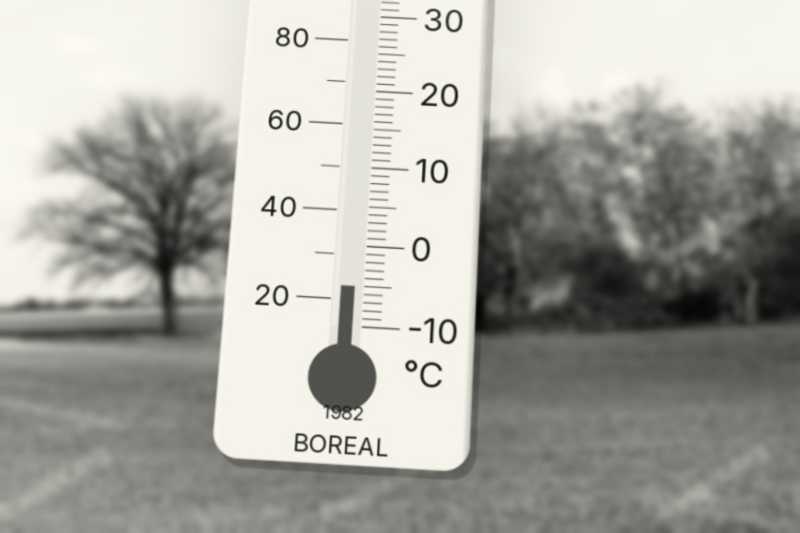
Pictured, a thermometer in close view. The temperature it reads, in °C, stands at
-5 °C
